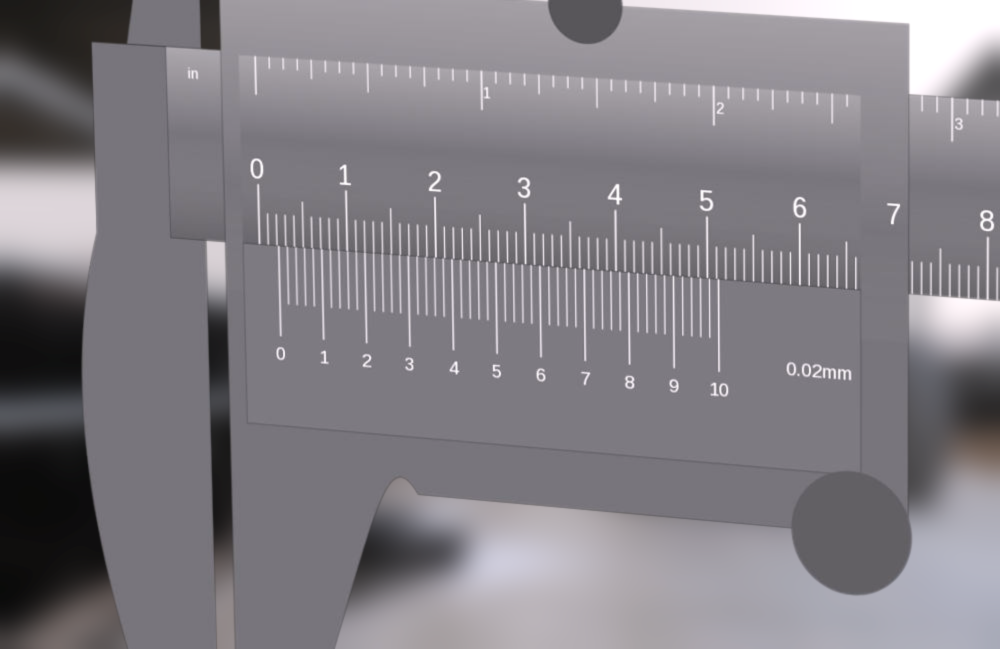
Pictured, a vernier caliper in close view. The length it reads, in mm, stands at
2.2 mm
